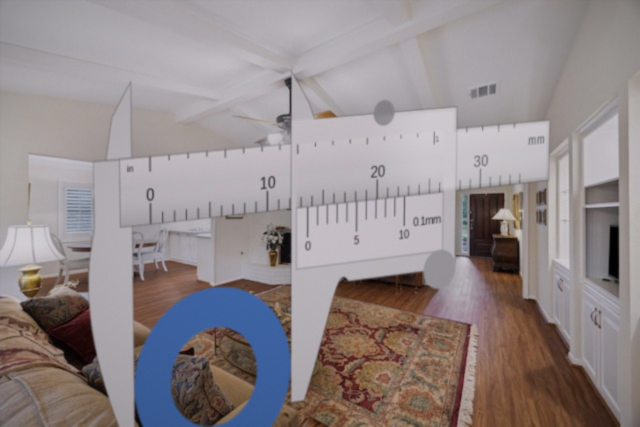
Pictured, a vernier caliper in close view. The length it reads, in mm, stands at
13.6 mm
